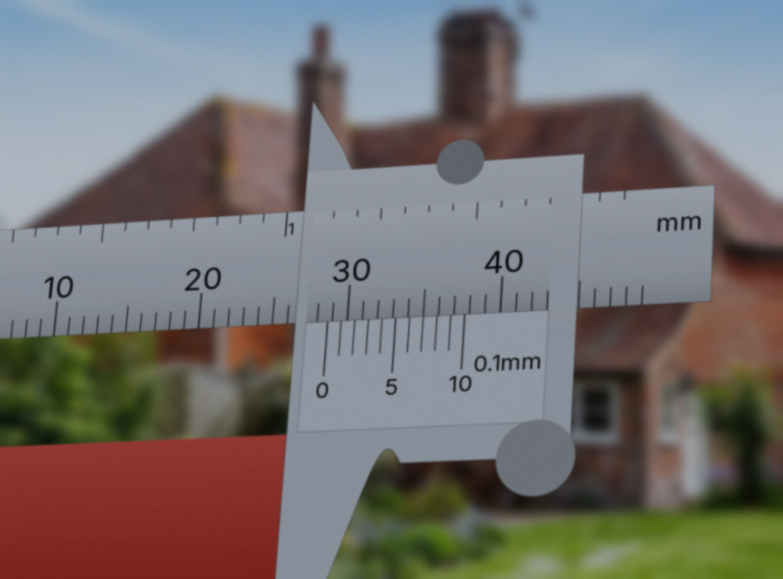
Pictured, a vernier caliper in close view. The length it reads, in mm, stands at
28.7 mm
